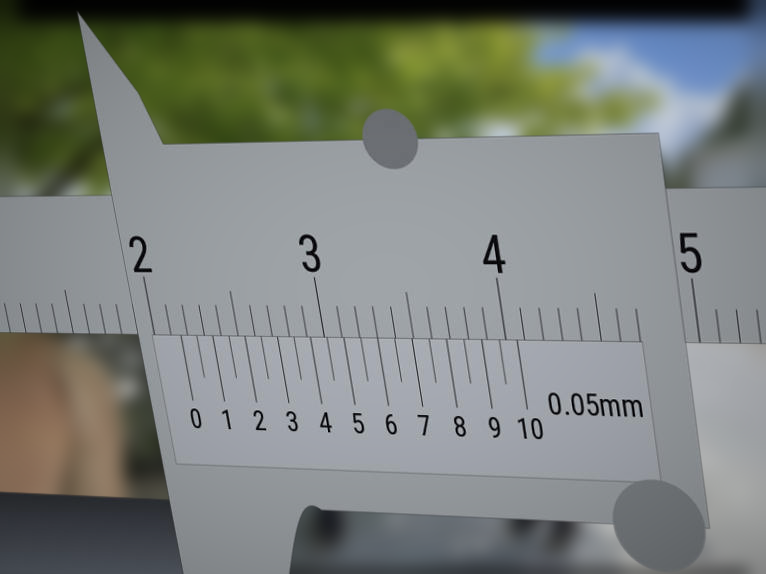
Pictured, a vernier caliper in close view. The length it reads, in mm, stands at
21.6 mm
